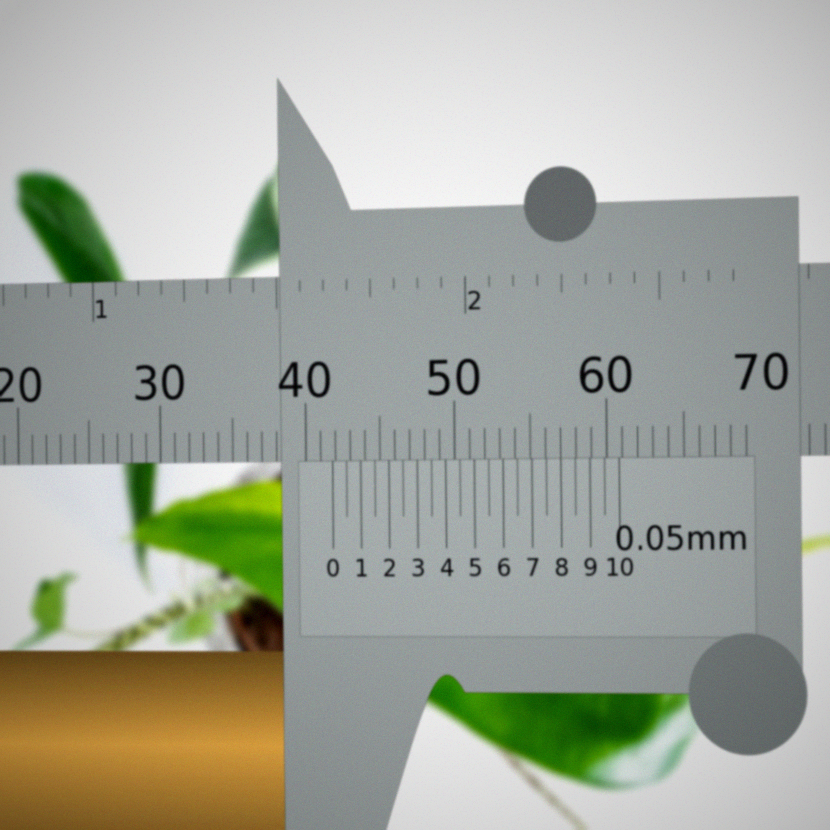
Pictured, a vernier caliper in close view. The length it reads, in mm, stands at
41.8 mm
